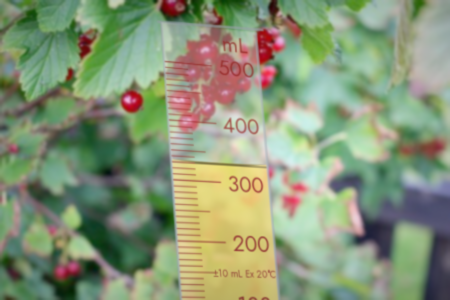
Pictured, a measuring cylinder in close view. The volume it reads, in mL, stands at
330 mL
